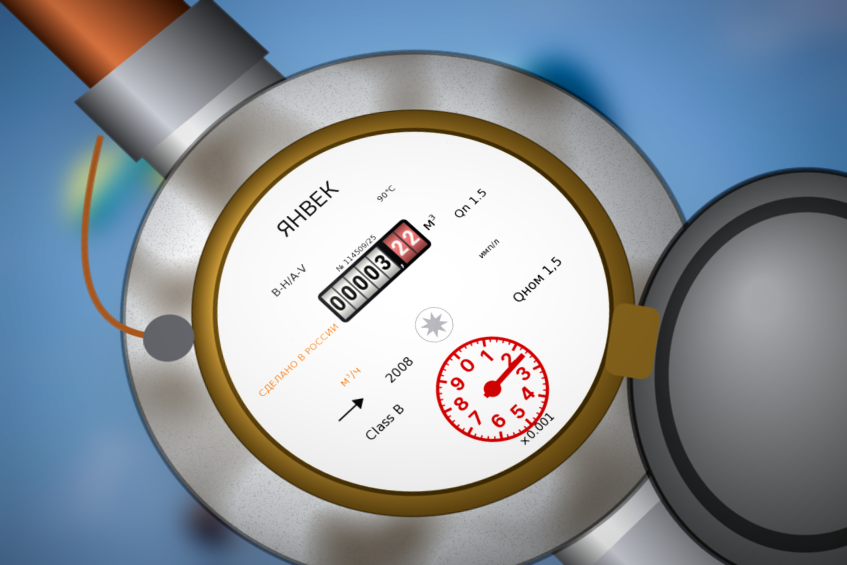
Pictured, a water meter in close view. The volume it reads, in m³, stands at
3.222 m³
